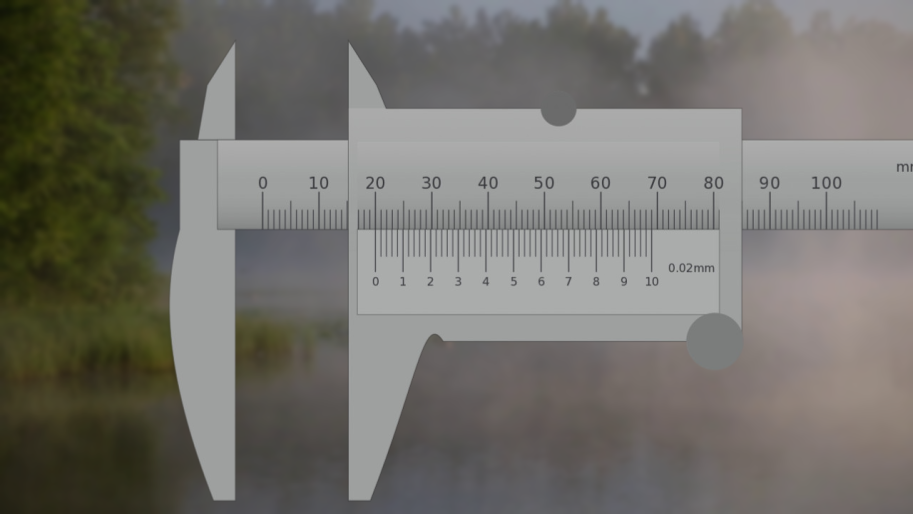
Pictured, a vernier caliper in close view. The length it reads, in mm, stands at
20.0 mm
